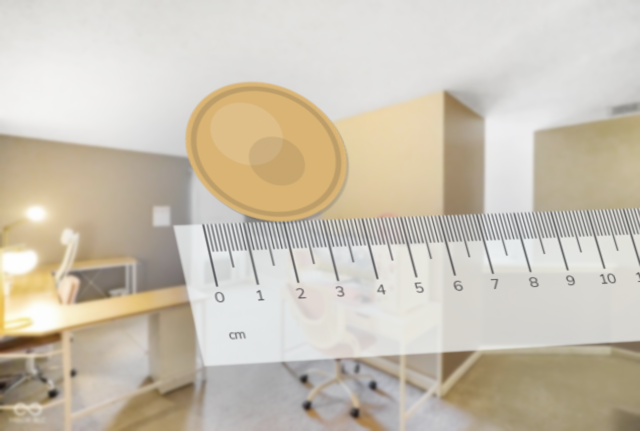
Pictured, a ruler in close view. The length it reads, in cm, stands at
4 cm
